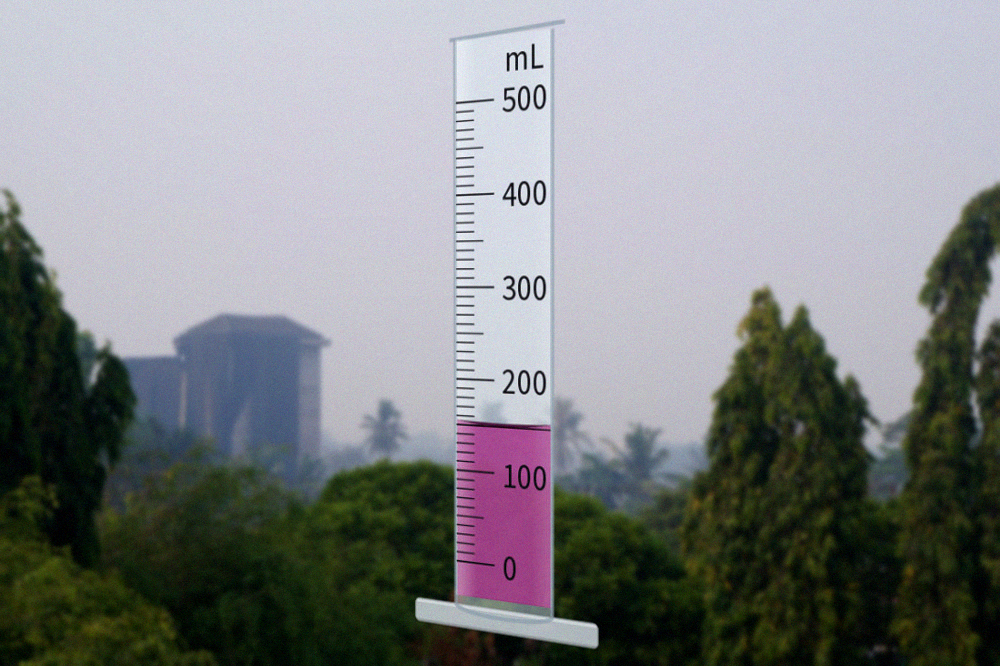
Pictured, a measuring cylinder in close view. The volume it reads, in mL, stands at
150 mL
